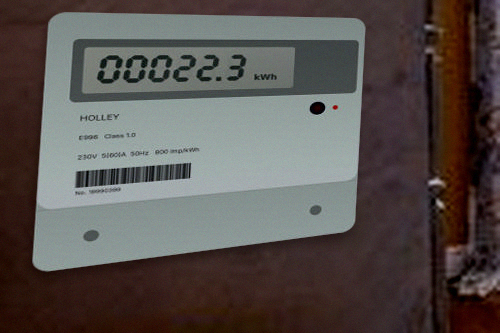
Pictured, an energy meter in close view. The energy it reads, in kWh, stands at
22.3 kWh
